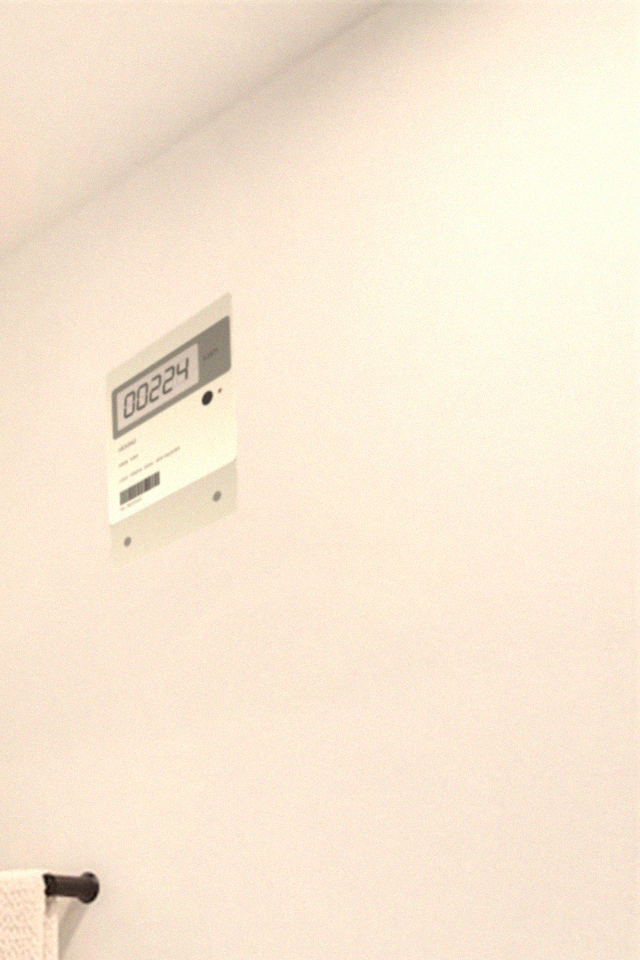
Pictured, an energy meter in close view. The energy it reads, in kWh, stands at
224 kWh
